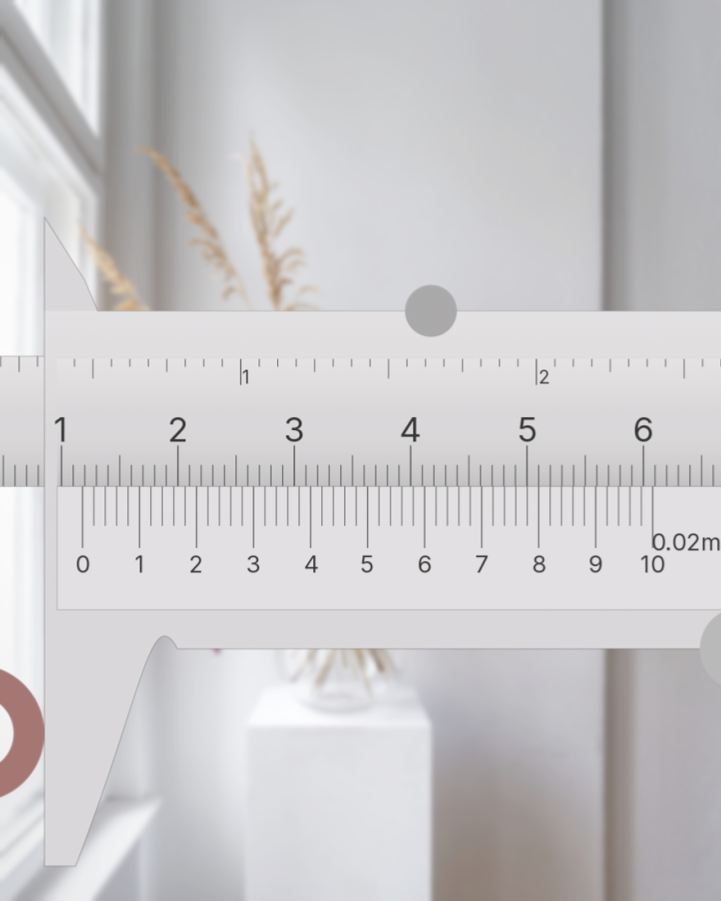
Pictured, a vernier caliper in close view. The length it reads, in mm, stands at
11.8 mm
